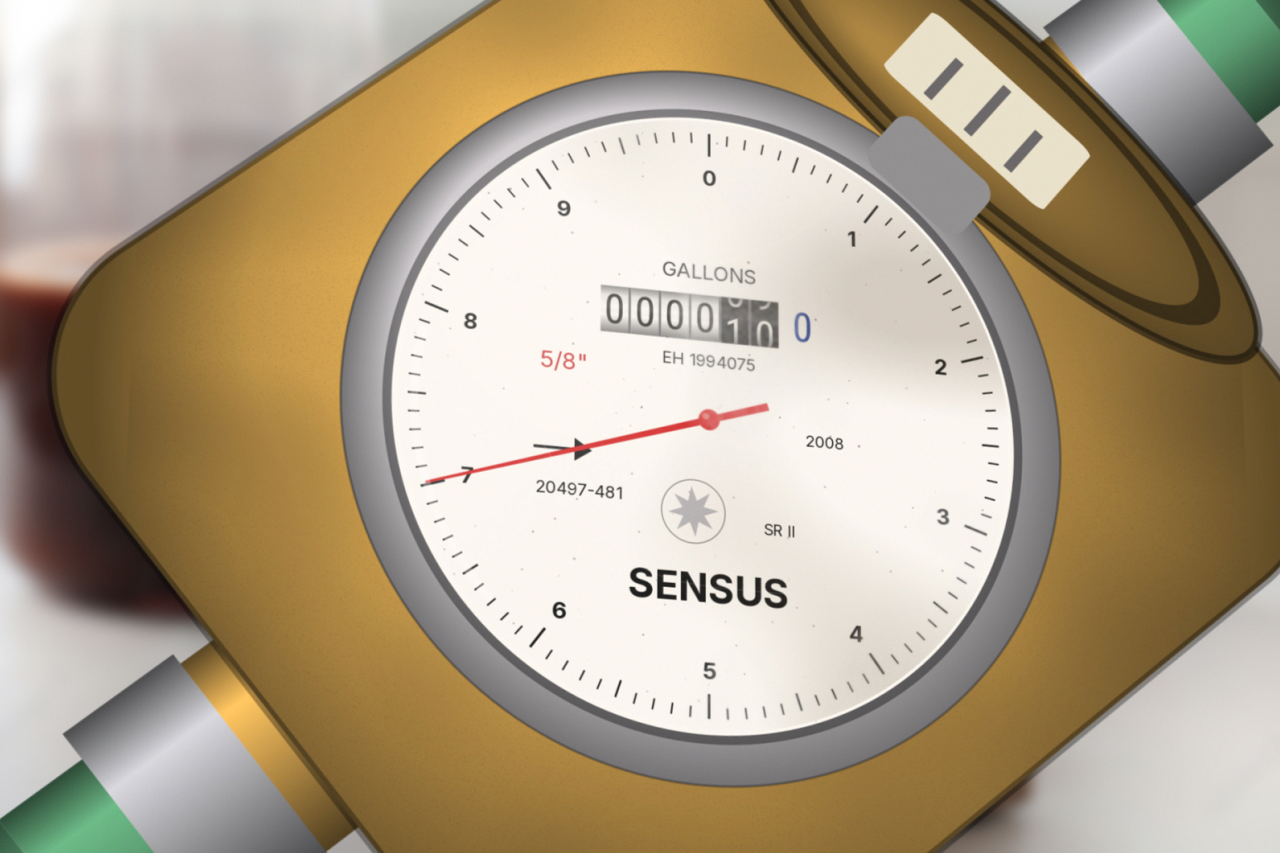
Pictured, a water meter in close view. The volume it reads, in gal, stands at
97.0 gal
